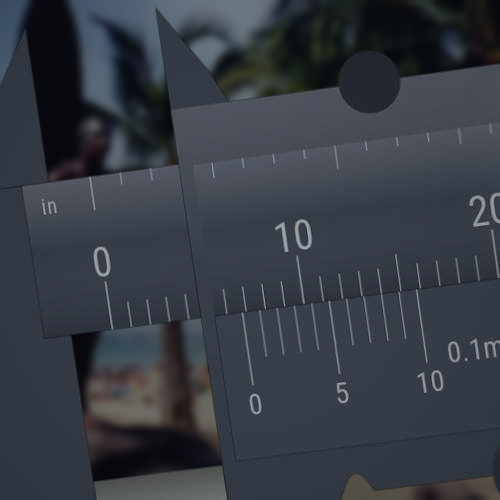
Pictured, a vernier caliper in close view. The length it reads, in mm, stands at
6.8 mm
